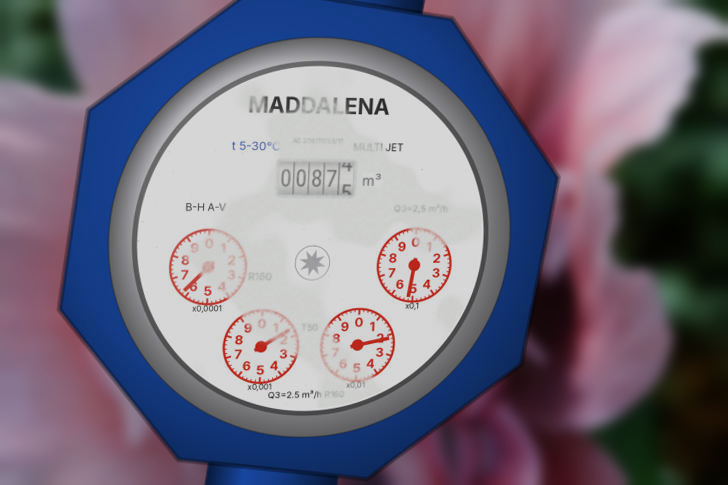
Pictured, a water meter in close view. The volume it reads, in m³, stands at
874.5216 m³
